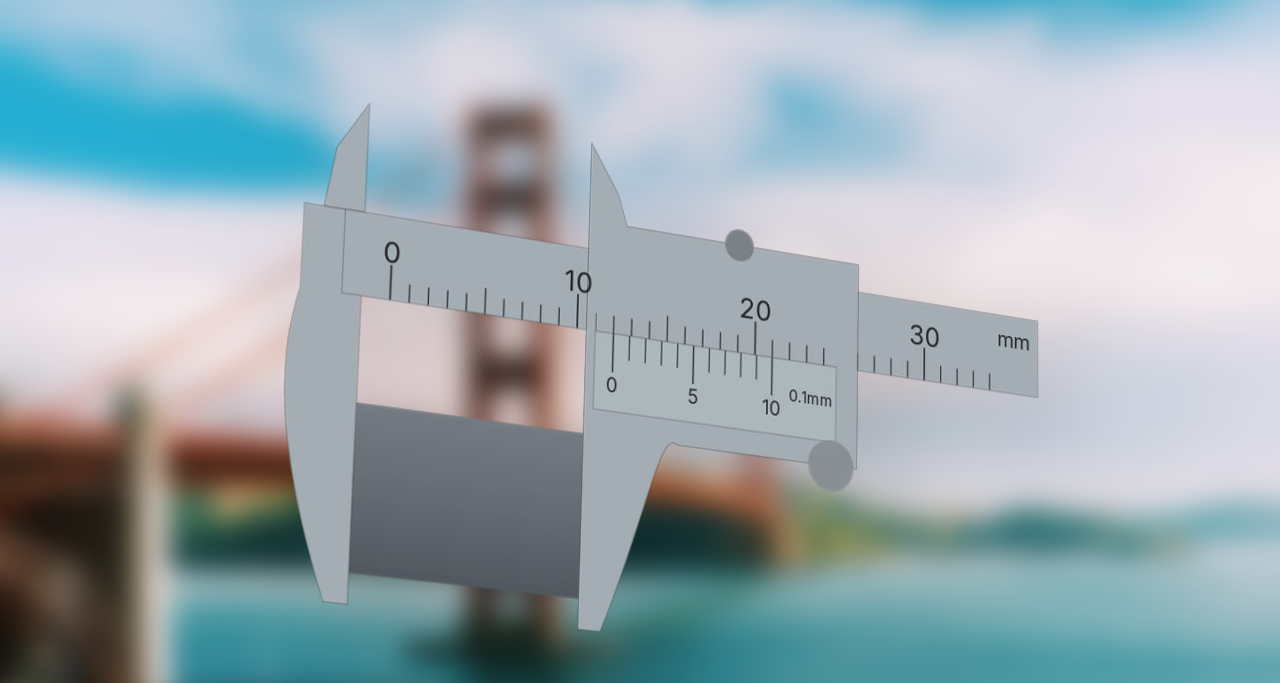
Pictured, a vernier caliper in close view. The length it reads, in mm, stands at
12.0 mm
